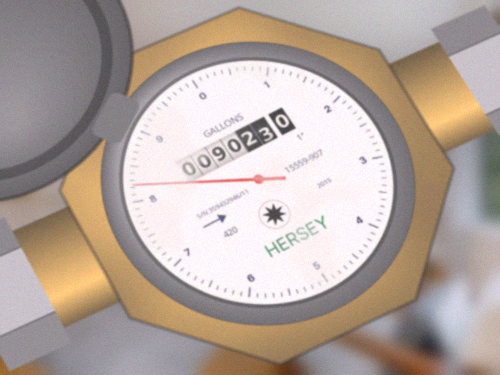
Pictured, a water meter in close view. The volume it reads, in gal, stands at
90228.2 gal
